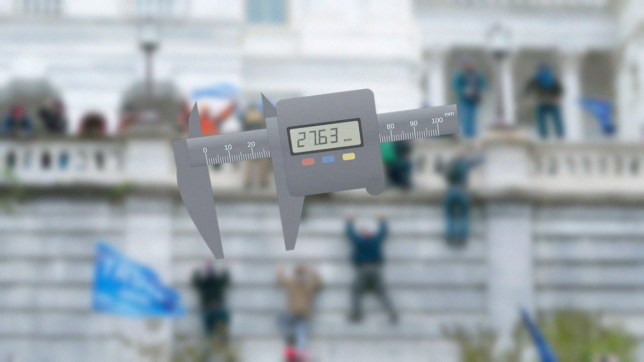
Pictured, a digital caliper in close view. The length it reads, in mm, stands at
27.63 mm
